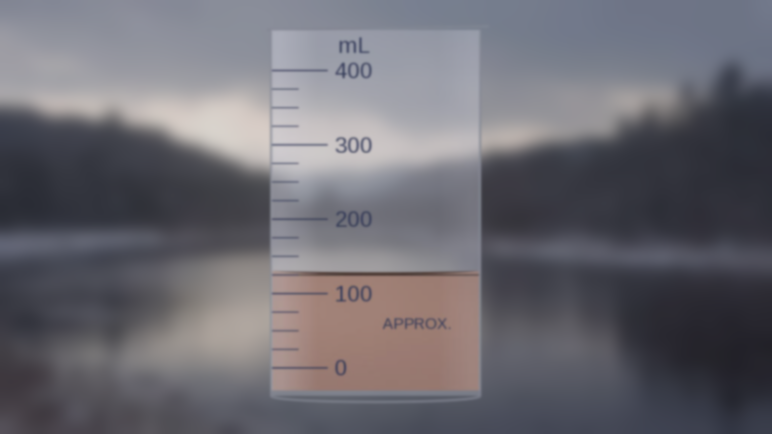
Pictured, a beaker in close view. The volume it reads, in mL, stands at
125 mL
